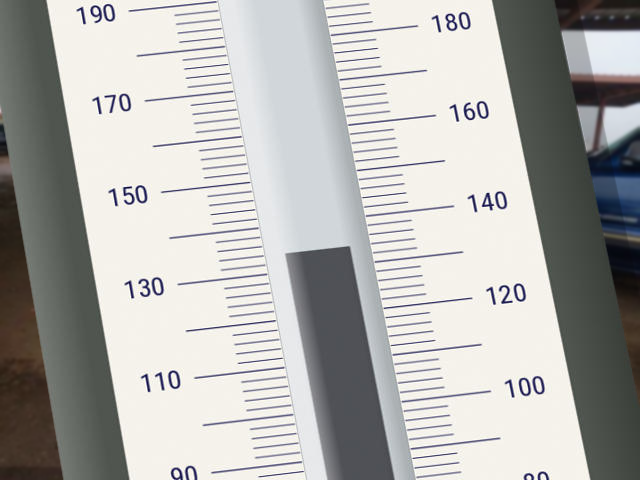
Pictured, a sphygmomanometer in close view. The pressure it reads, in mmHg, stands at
134 mmHg
